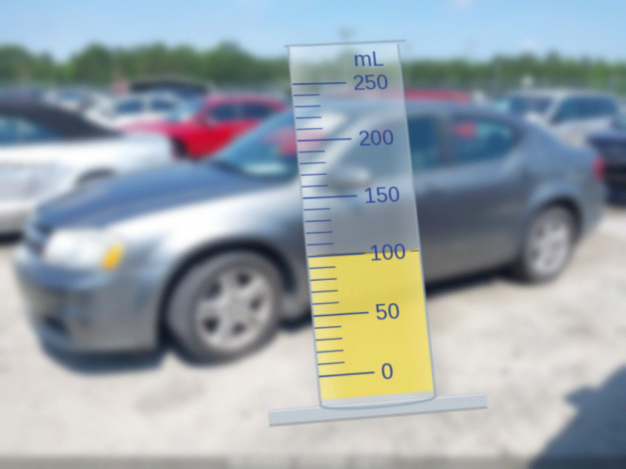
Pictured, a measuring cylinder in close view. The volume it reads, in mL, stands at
100 mL
